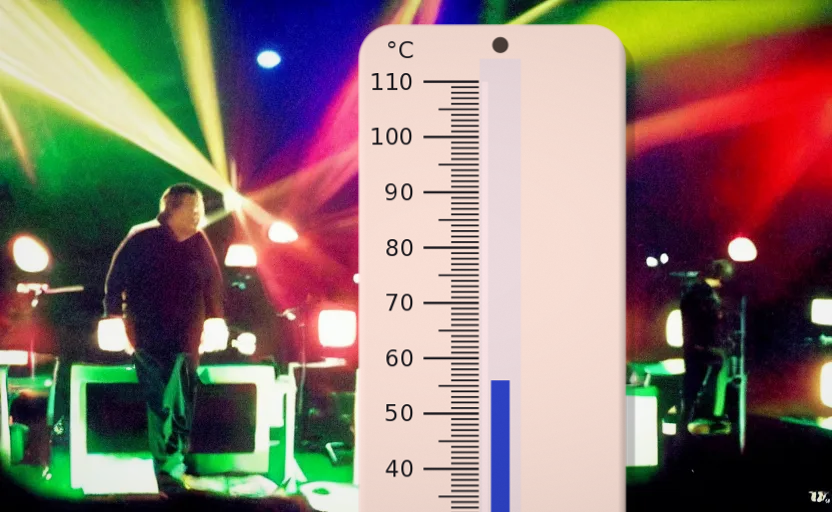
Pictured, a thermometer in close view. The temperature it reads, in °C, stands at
56 °C
